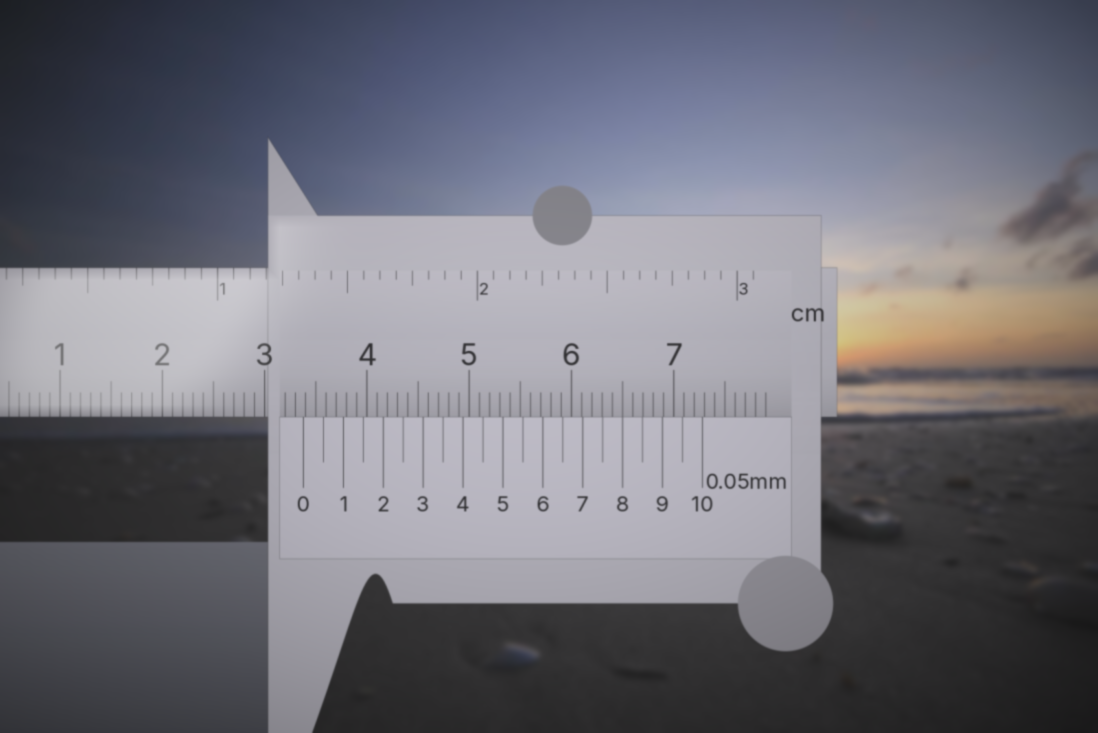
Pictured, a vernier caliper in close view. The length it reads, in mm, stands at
33.8 mm
